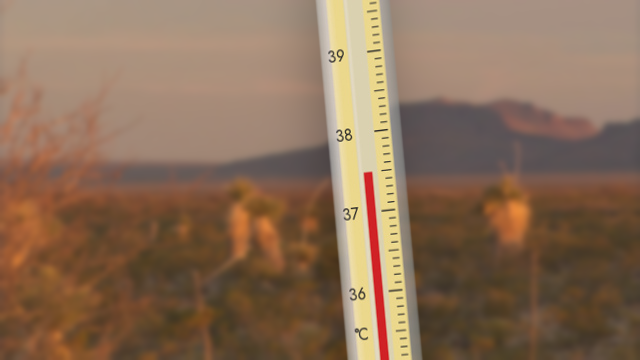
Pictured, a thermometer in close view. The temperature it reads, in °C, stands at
37.5 °C
